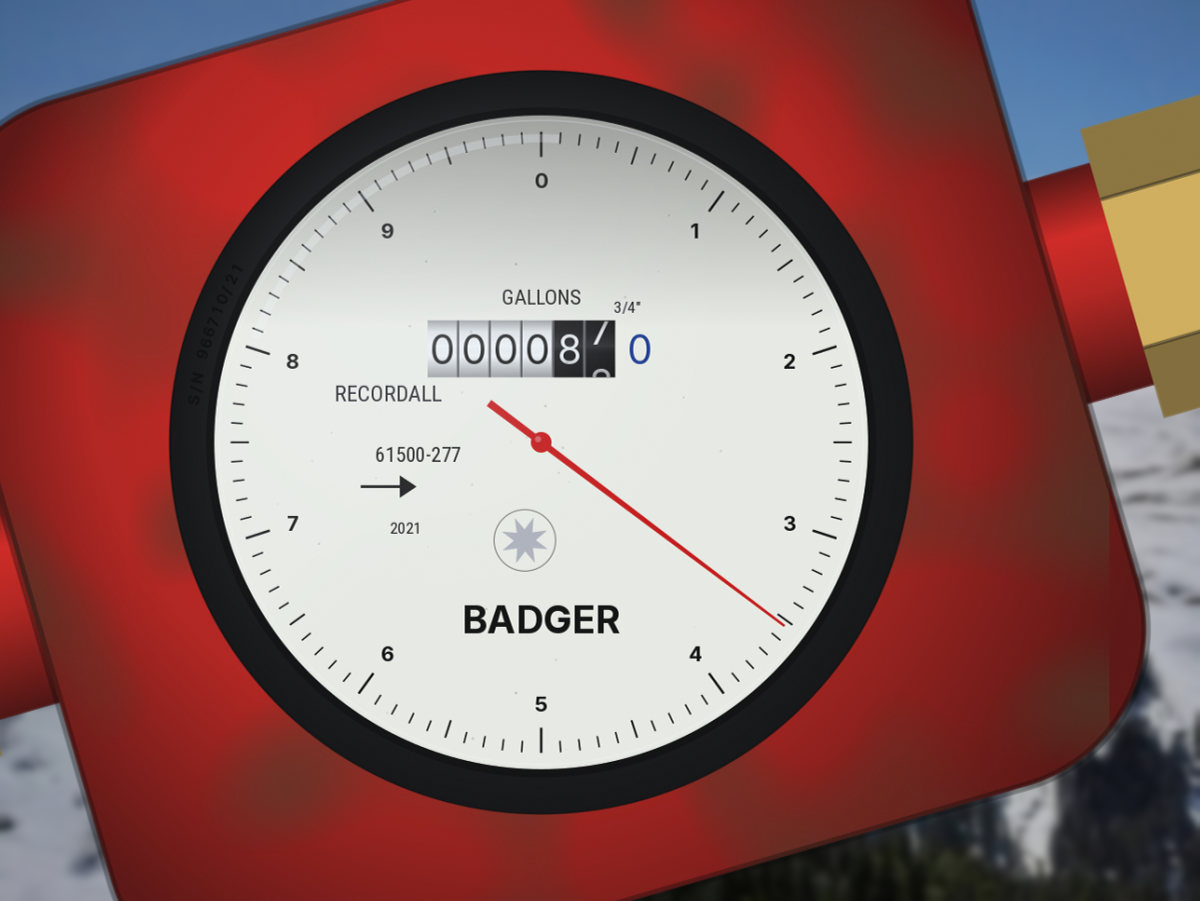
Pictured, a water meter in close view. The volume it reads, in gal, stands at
873.5 gal
